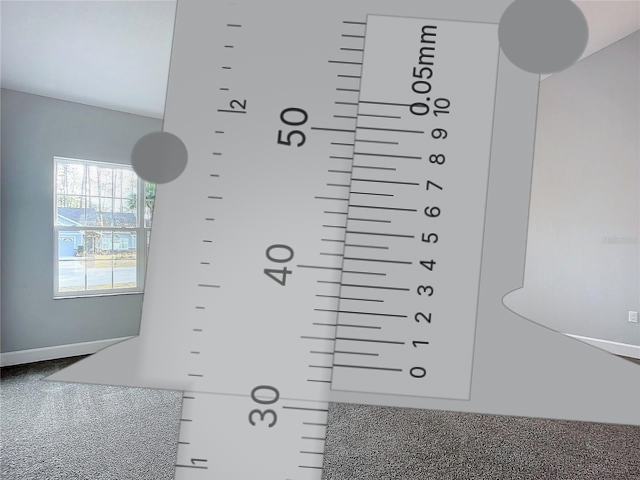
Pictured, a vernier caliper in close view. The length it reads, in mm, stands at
33.2 mm
